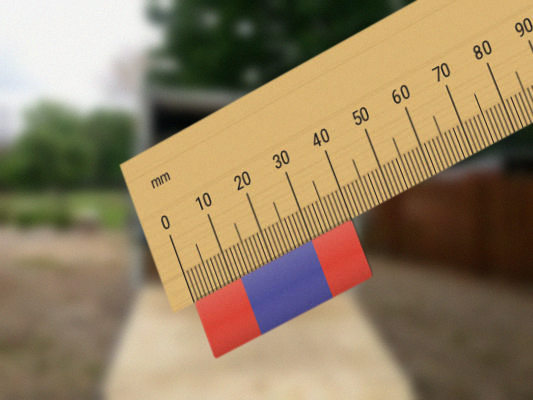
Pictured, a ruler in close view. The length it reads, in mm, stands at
40 mm
